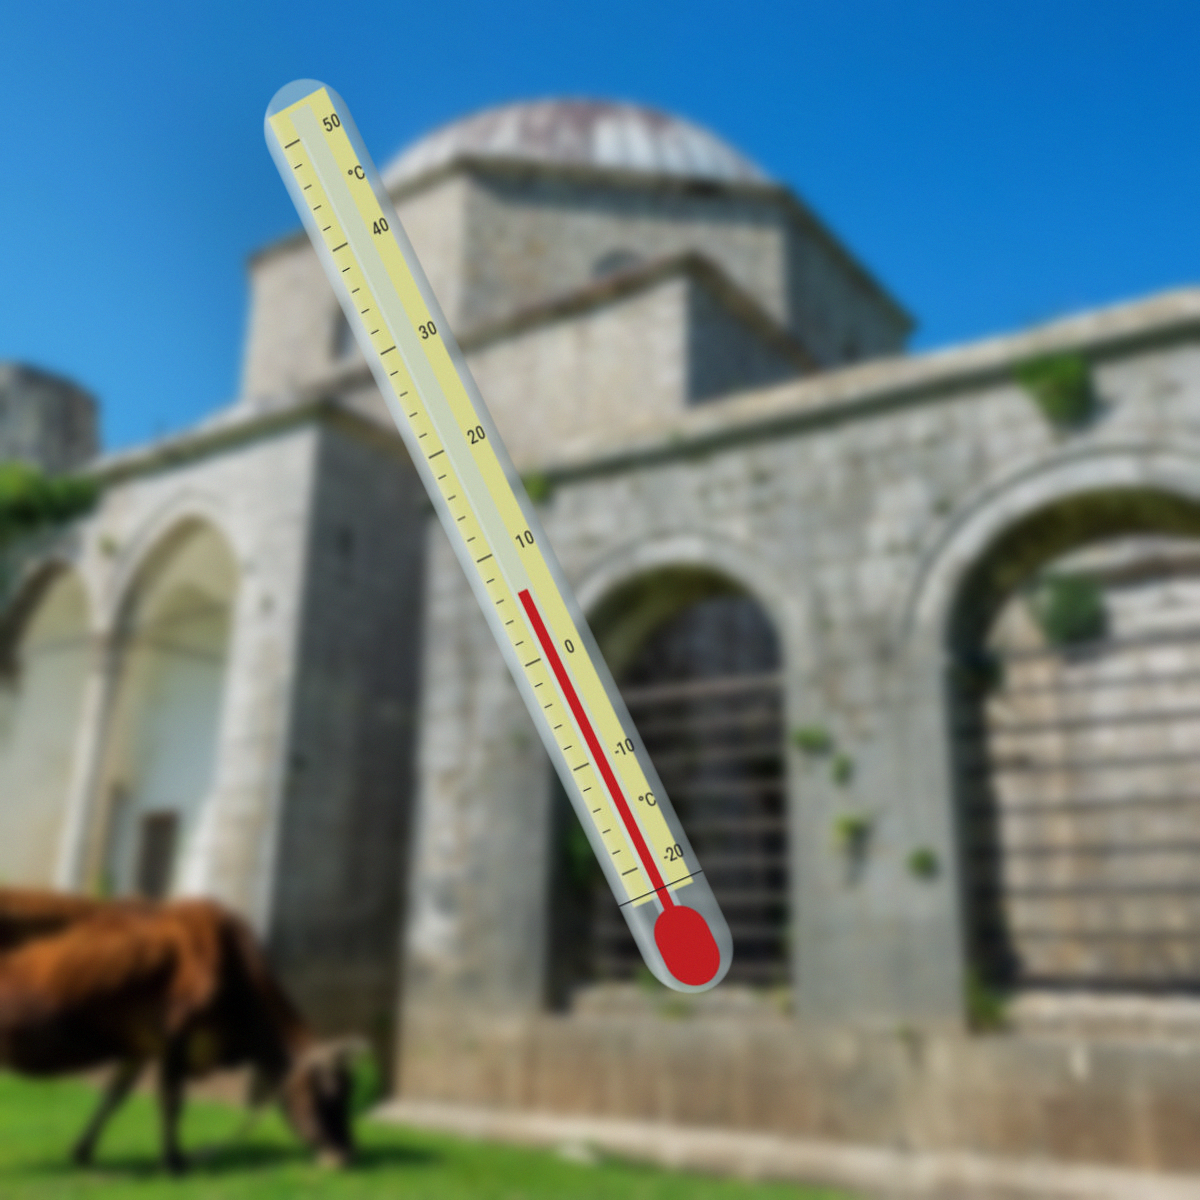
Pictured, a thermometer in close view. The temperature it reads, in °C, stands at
6 °C
